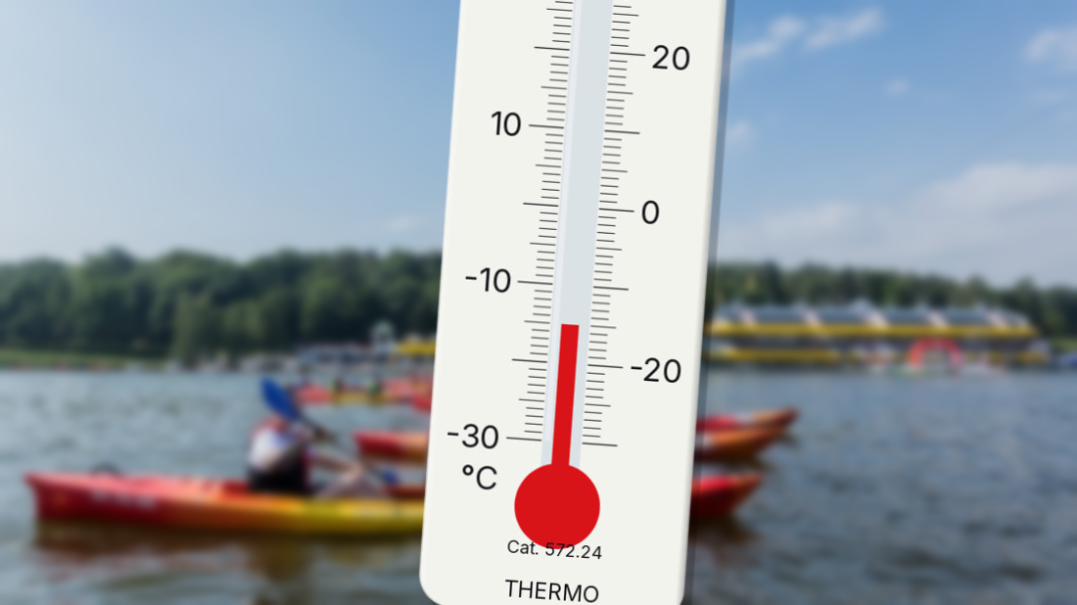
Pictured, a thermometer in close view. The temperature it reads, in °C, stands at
-15 °C
